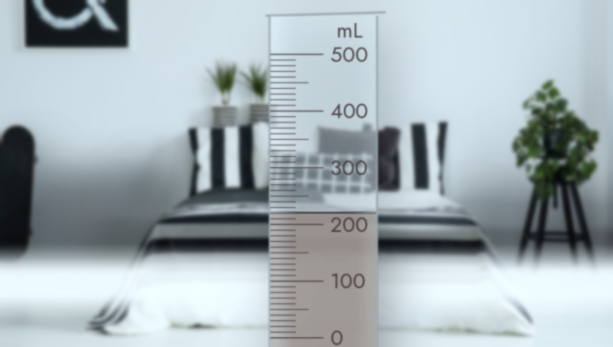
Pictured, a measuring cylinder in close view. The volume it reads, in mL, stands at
220 mL
